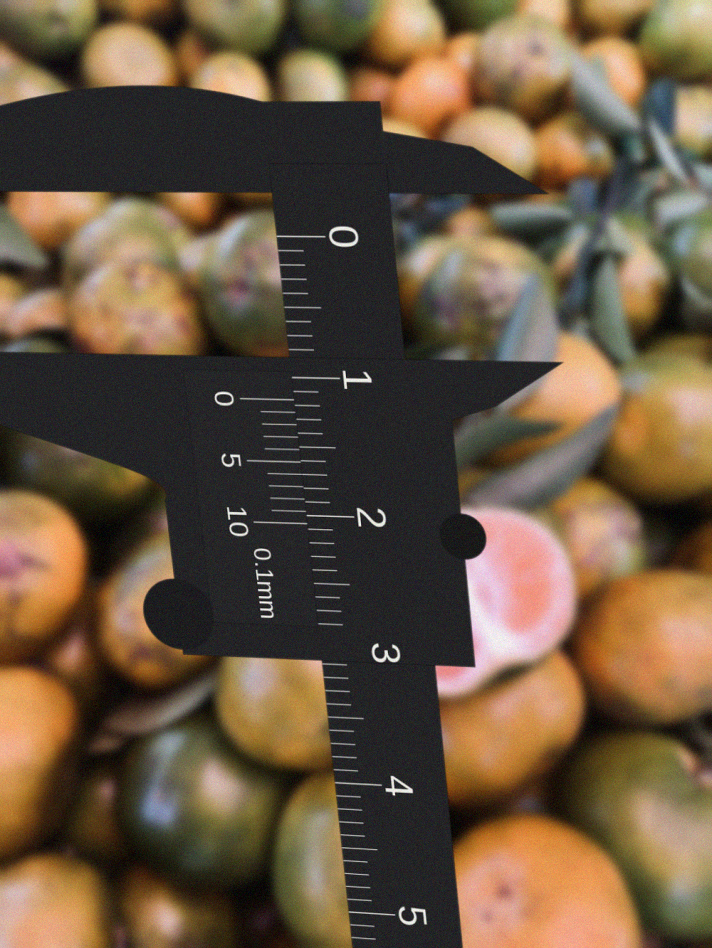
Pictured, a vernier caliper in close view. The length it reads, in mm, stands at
11.6 mm
